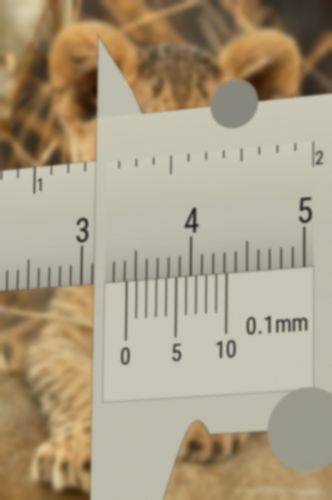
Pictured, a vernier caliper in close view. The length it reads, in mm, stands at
34.2 mm
